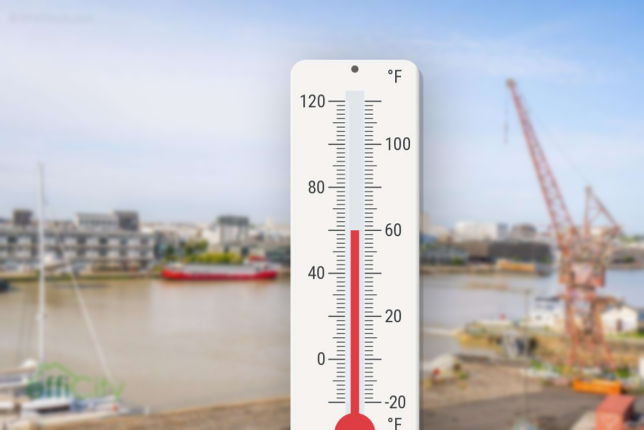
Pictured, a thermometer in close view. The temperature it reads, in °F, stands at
60 °F
